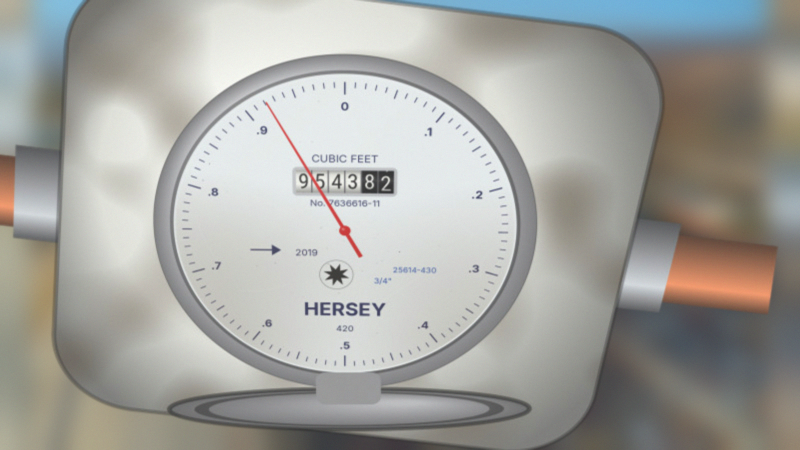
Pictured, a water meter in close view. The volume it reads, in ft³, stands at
954381.92 ft³
